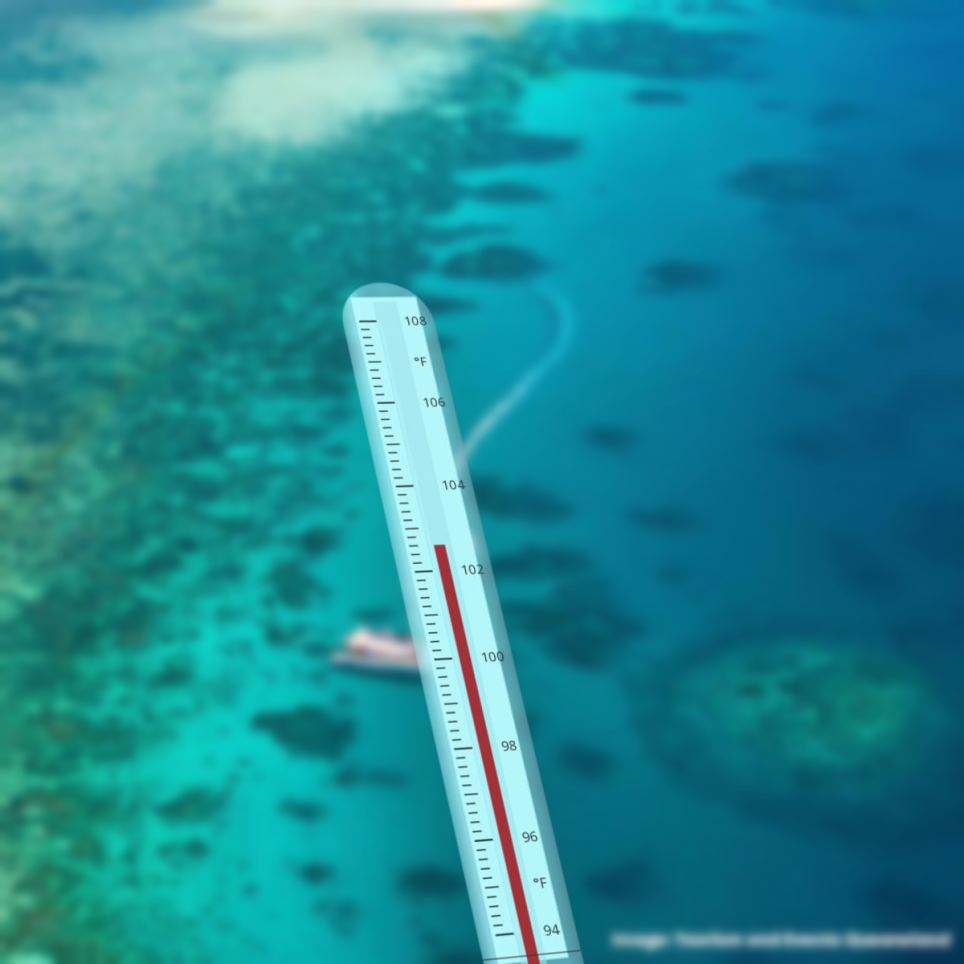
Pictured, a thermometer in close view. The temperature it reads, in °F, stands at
102.6 °F
